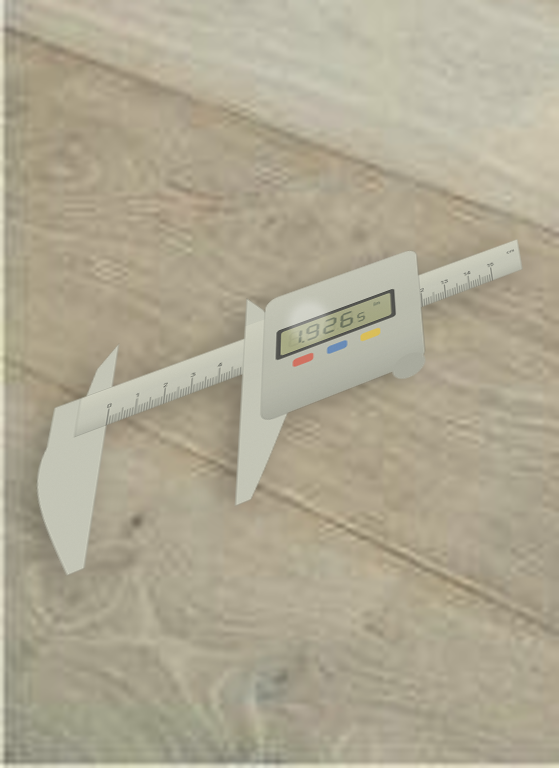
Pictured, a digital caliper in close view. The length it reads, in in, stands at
1.9265 in
